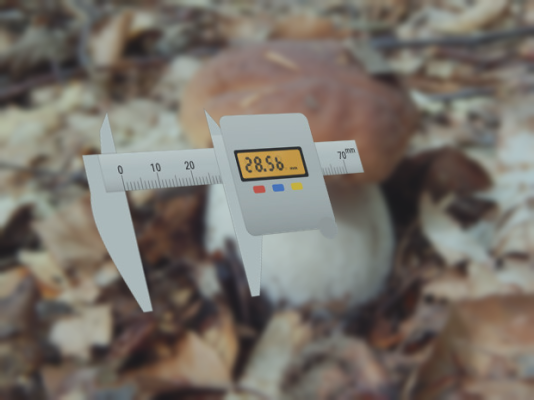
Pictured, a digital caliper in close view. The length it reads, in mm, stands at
28.56 mm
